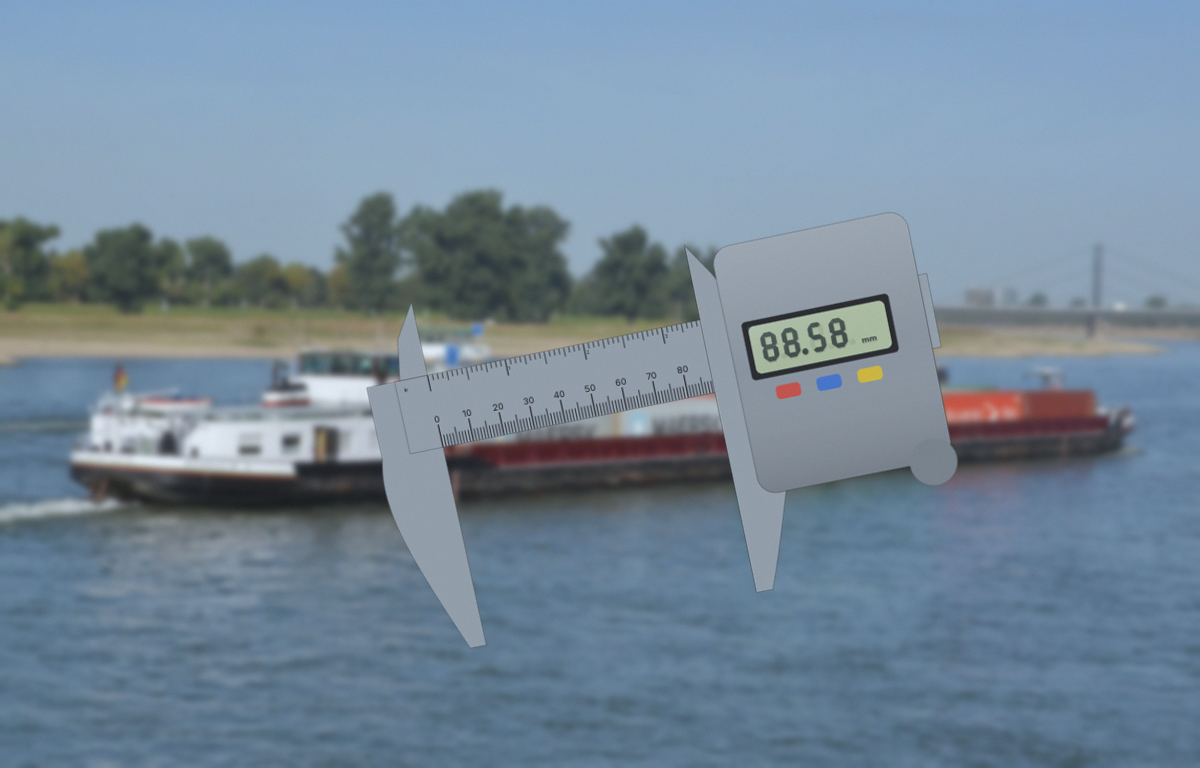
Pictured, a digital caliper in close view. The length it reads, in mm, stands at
88.58 mm
